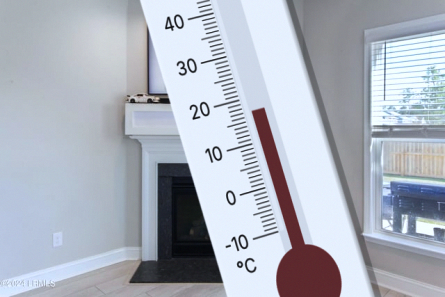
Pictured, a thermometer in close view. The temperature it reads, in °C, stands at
17 °C
